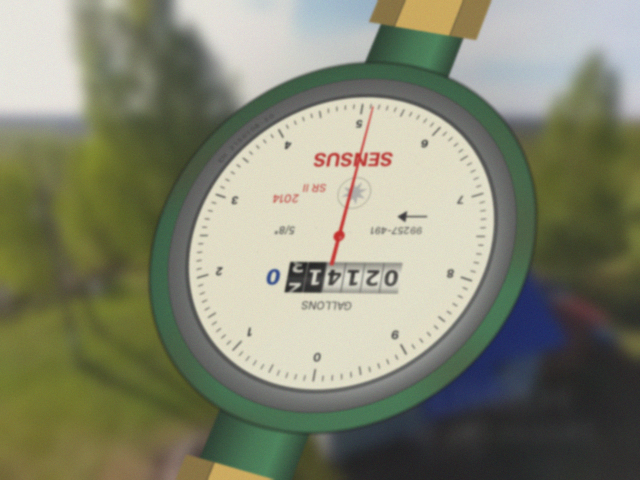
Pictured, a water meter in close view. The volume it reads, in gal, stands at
214125.1 gal
